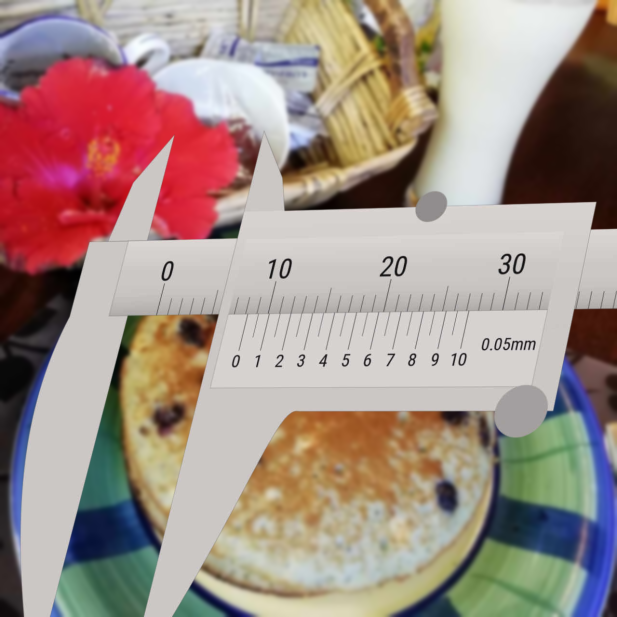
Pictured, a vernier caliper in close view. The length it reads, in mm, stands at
8.2 mm
